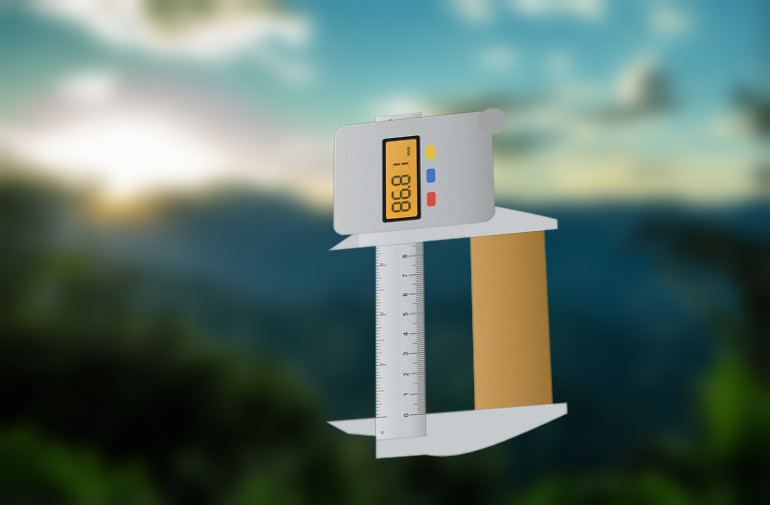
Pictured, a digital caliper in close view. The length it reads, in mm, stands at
86.81 mm
